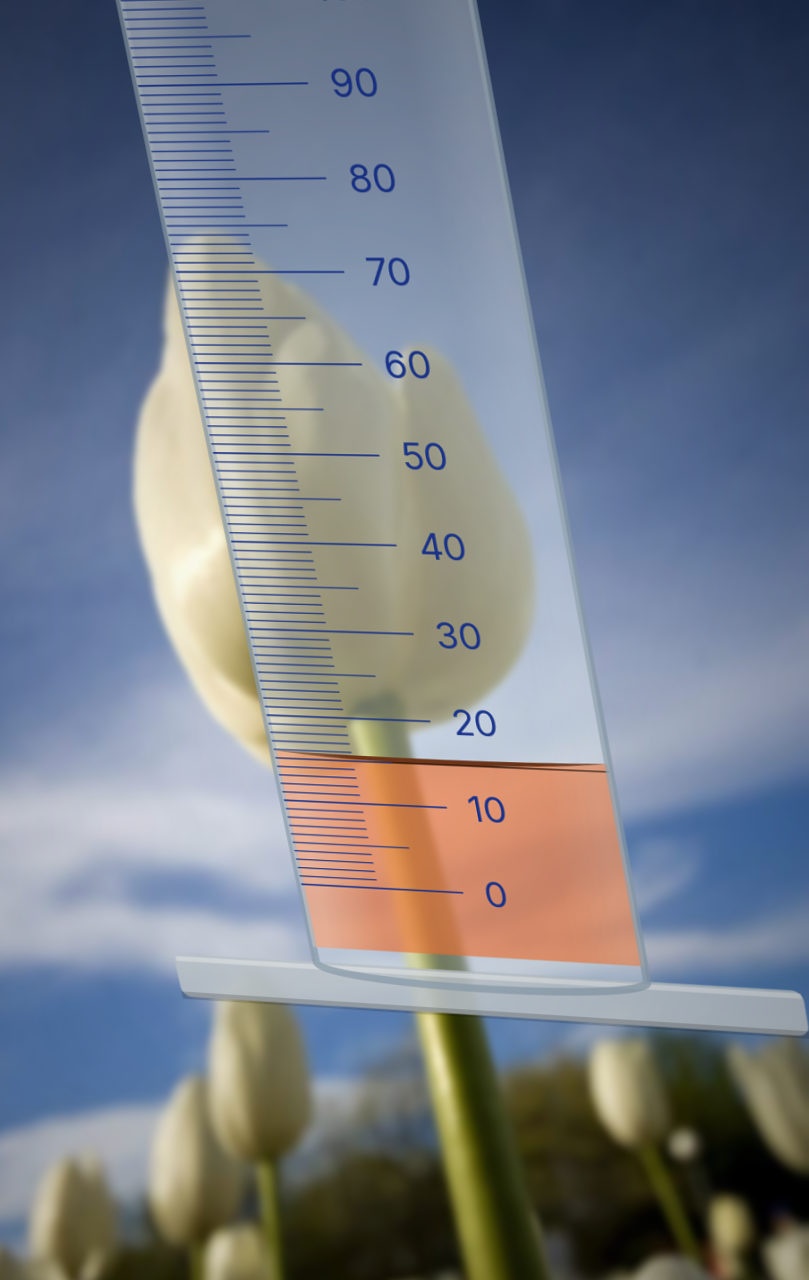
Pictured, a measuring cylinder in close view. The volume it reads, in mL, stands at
15 mL
